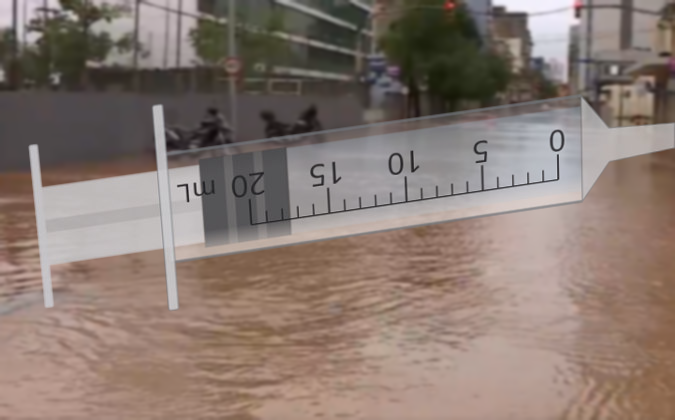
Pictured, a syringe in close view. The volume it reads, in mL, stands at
17.5 mL
